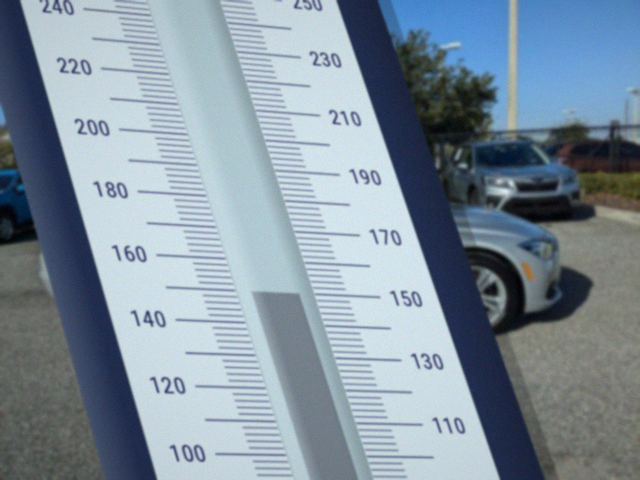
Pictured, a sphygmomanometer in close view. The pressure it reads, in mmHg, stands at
150 mmHg
